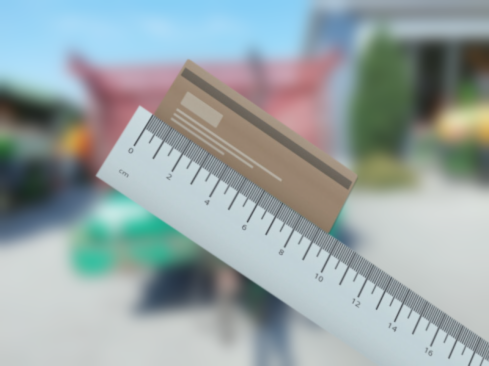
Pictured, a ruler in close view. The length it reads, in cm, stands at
9.5 cm
